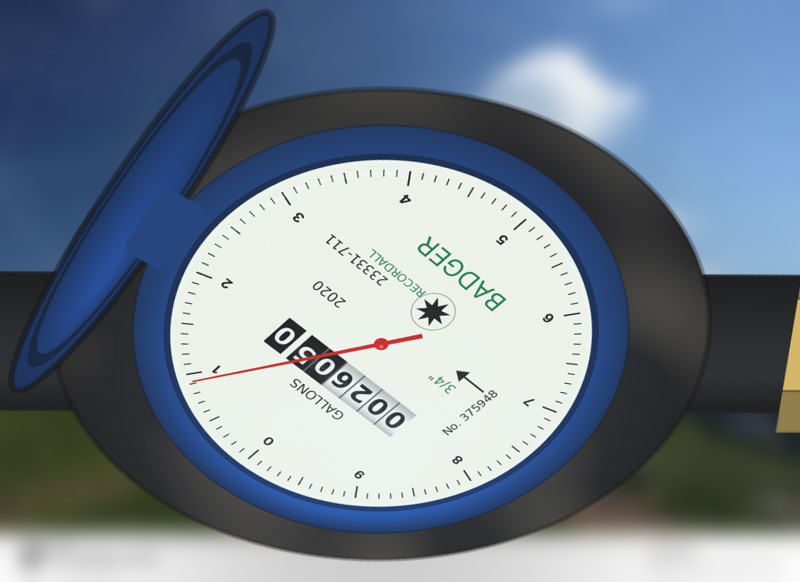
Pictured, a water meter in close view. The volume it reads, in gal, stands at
26050.9 gal
